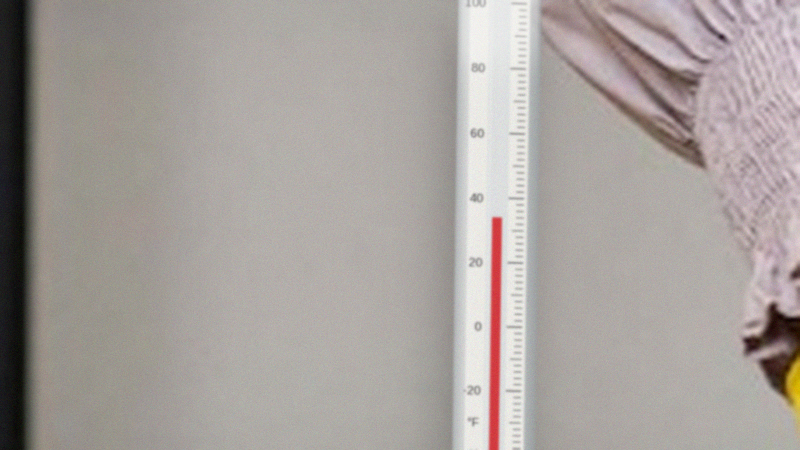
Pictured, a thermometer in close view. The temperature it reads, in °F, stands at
34 °F
